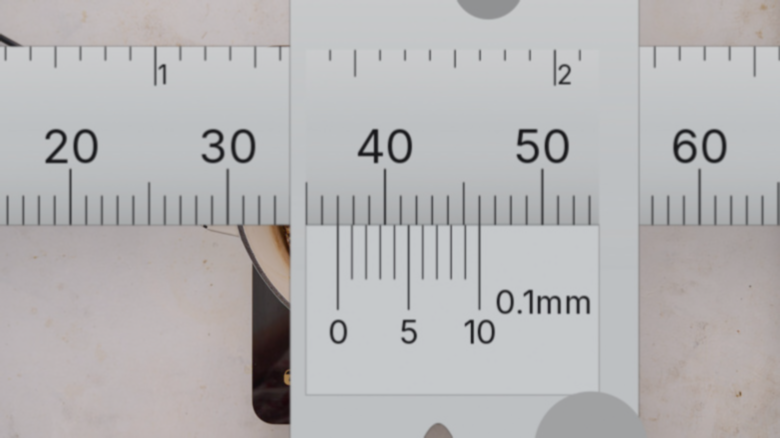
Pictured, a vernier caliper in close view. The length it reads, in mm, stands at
37.0 mm
